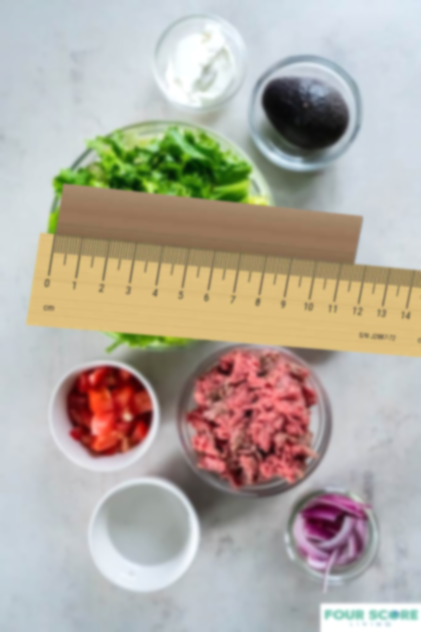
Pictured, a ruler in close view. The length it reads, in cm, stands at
11.5 cm
